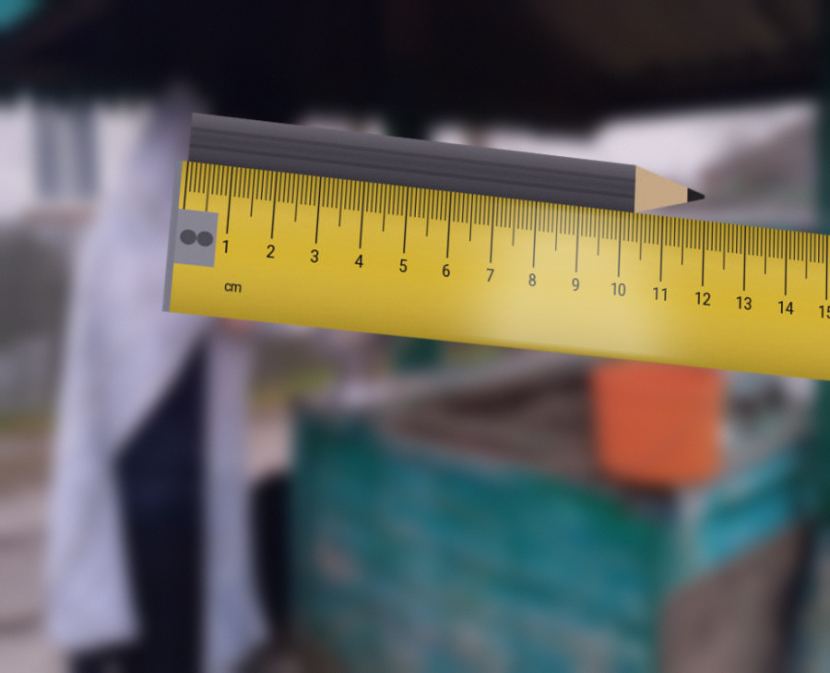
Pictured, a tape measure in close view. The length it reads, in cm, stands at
12 cm
